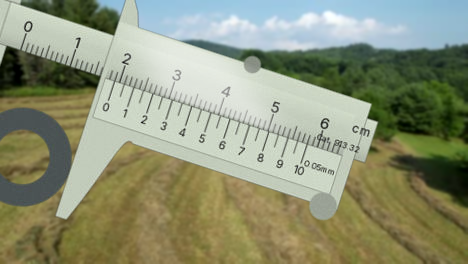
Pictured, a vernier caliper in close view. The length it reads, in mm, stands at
19.0 mm
